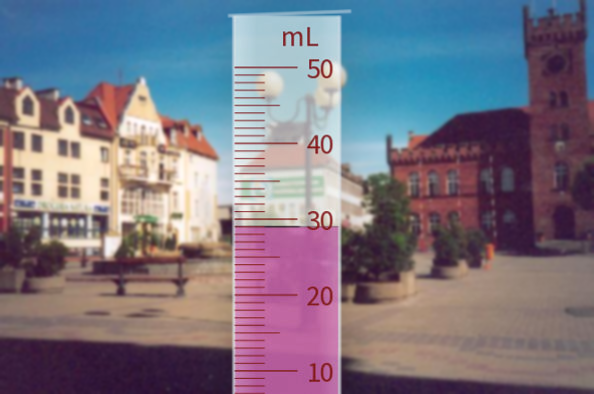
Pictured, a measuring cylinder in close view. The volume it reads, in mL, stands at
29 mL
